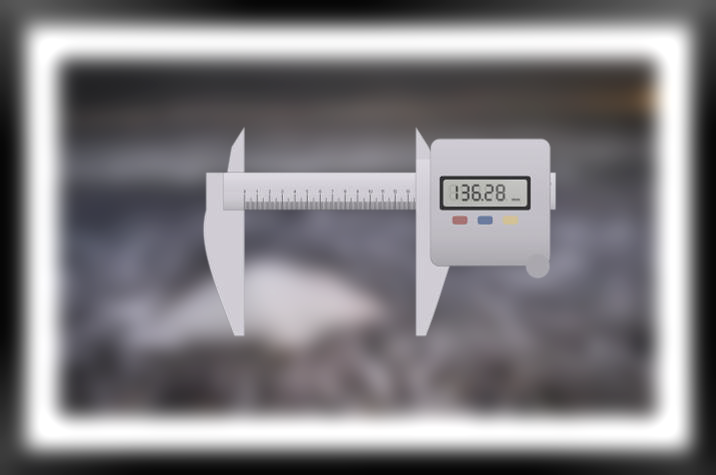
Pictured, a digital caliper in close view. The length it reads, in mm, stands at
136.28 mm
